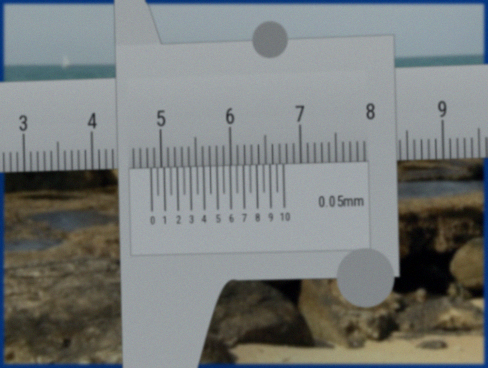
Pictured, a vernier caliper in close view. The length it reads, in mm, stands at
48.5 mm
